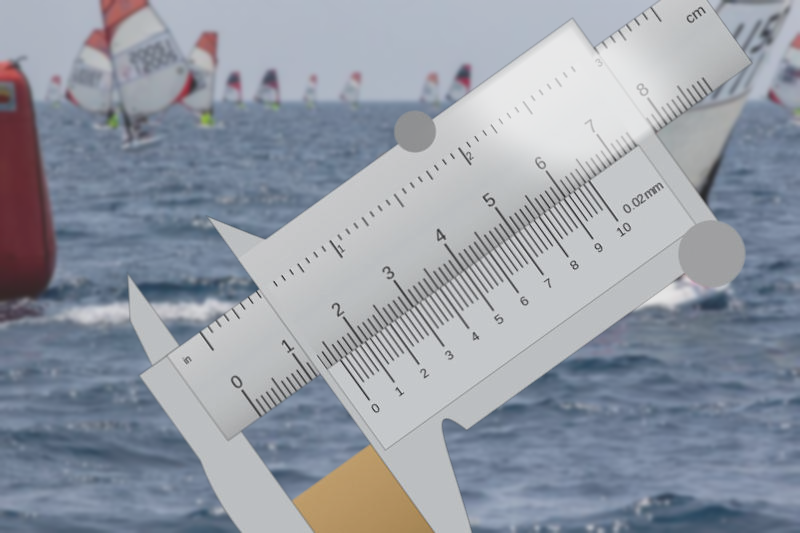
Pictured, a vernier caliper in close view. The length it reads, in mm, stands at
15.6 mm
